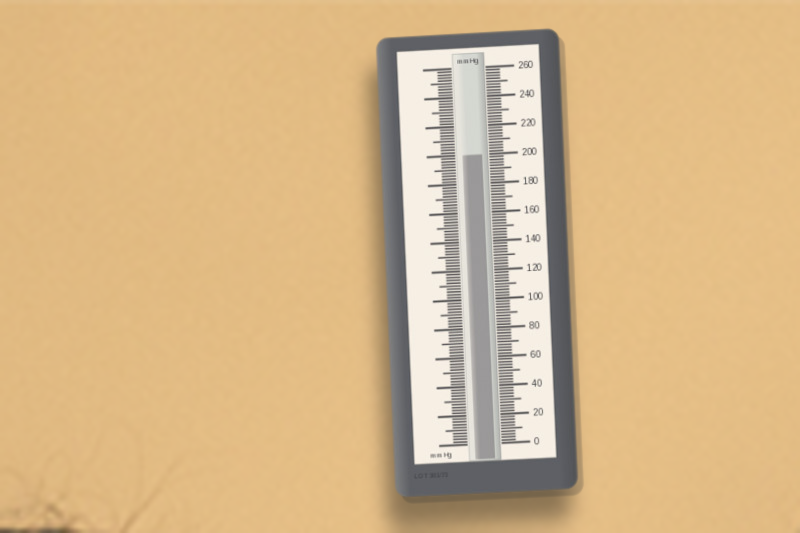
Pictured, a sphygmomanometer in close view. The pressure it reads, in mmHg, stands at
200 mmHg
